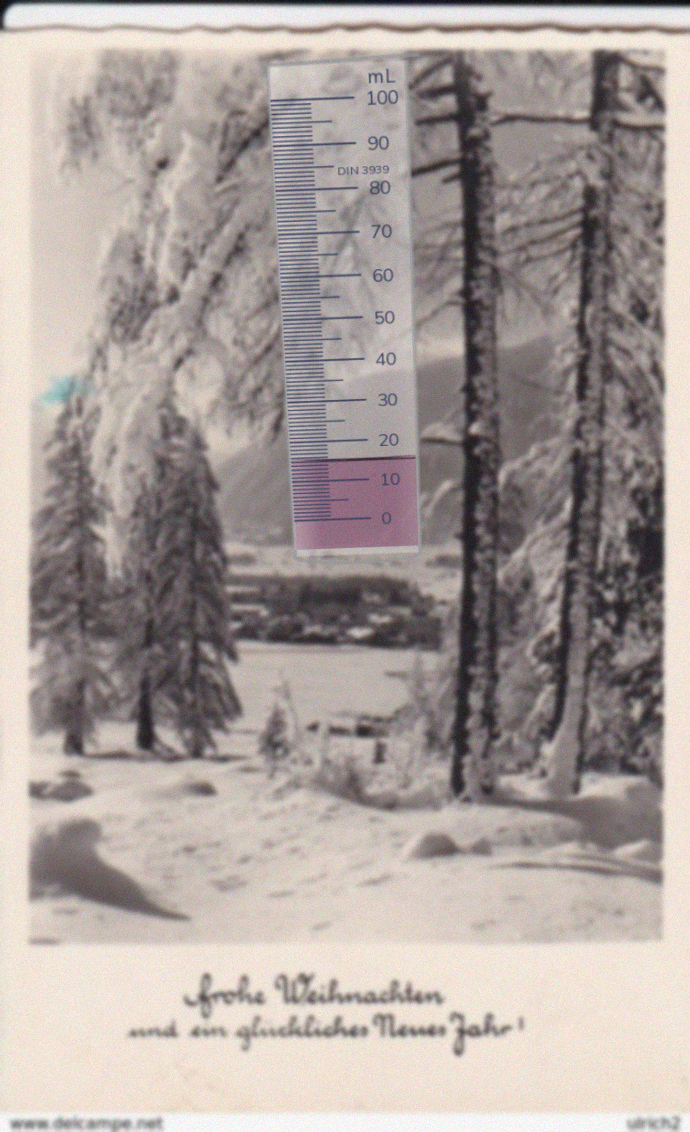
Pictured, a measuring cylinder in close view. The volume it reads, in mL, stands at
15 mL
